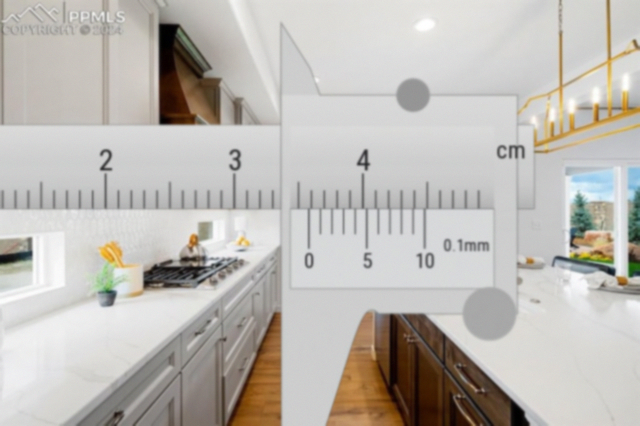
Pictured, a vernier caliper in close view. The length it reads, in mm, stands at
35.8 mm
